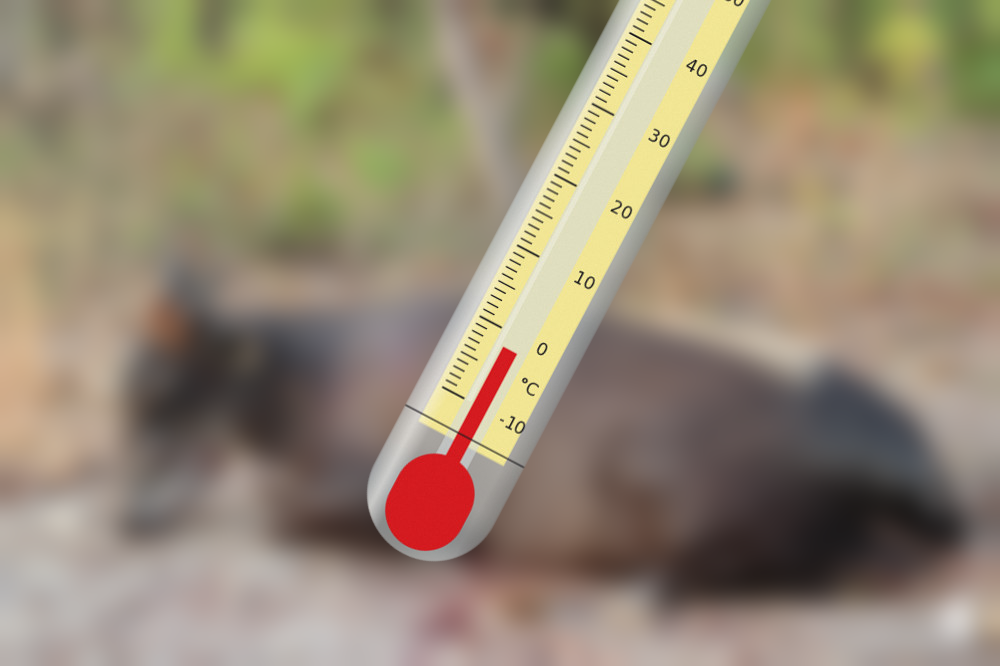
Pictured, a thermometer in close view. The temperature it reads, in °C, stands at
-2 °C
